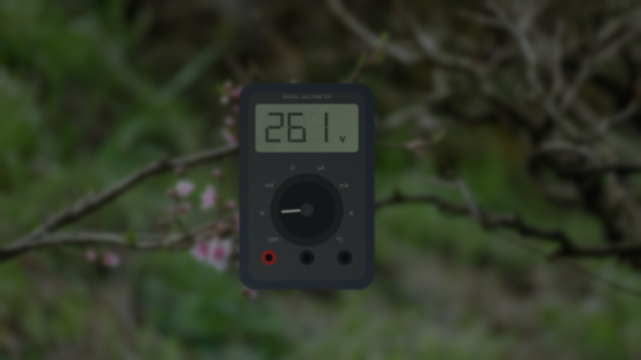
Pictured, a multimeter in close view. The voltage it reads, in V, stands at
261 V
